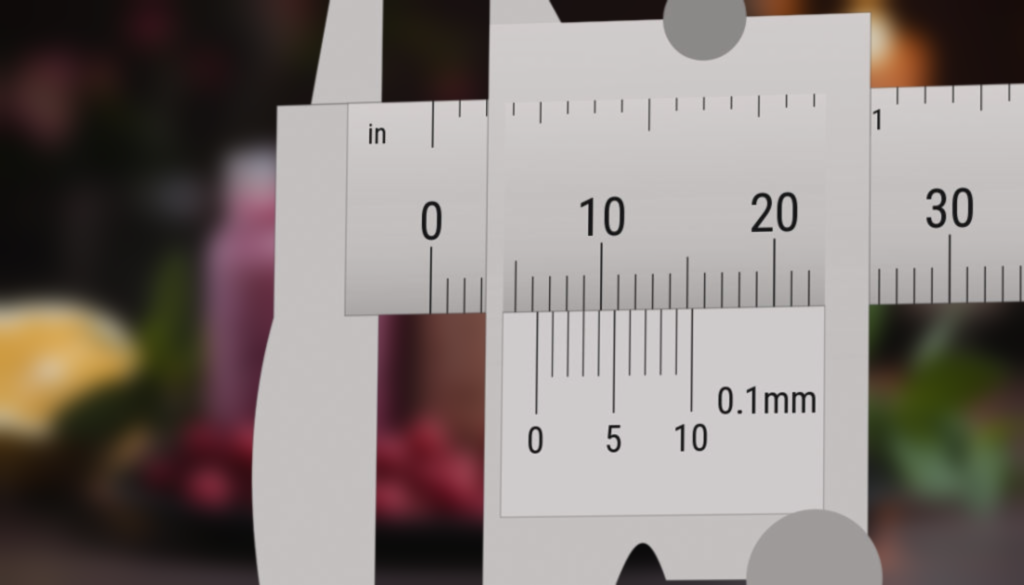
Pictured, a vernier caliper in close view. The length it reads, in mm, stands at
6.3 mm
